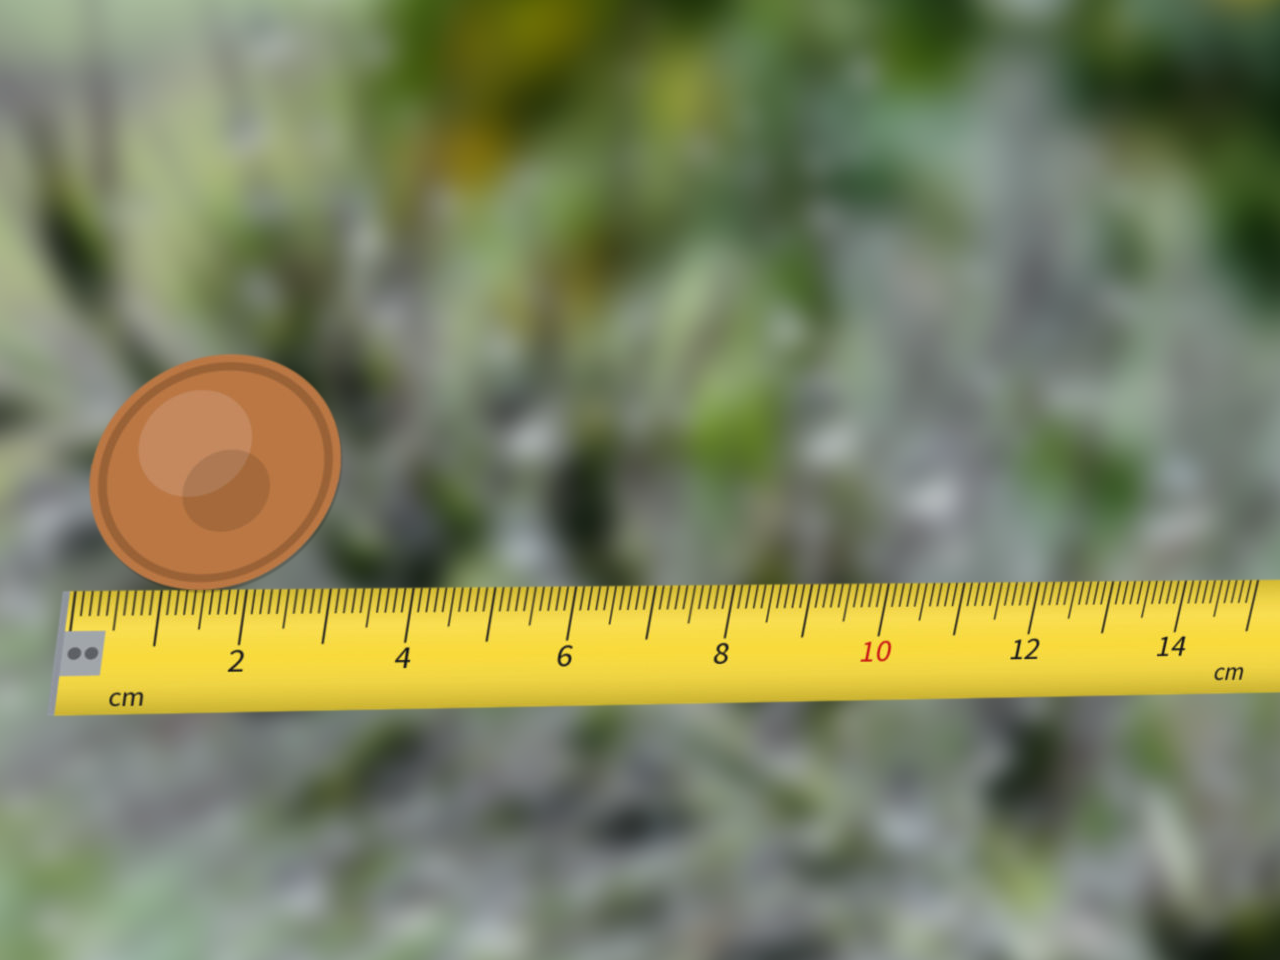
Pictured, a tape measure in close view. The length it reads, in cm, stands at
2.9 cm
